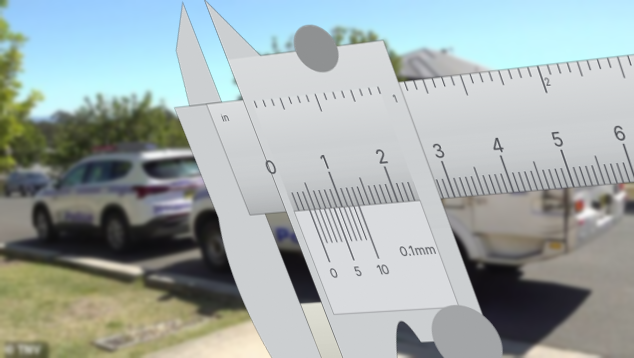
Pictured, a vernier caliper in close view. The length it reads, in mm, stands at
4.0 mm
